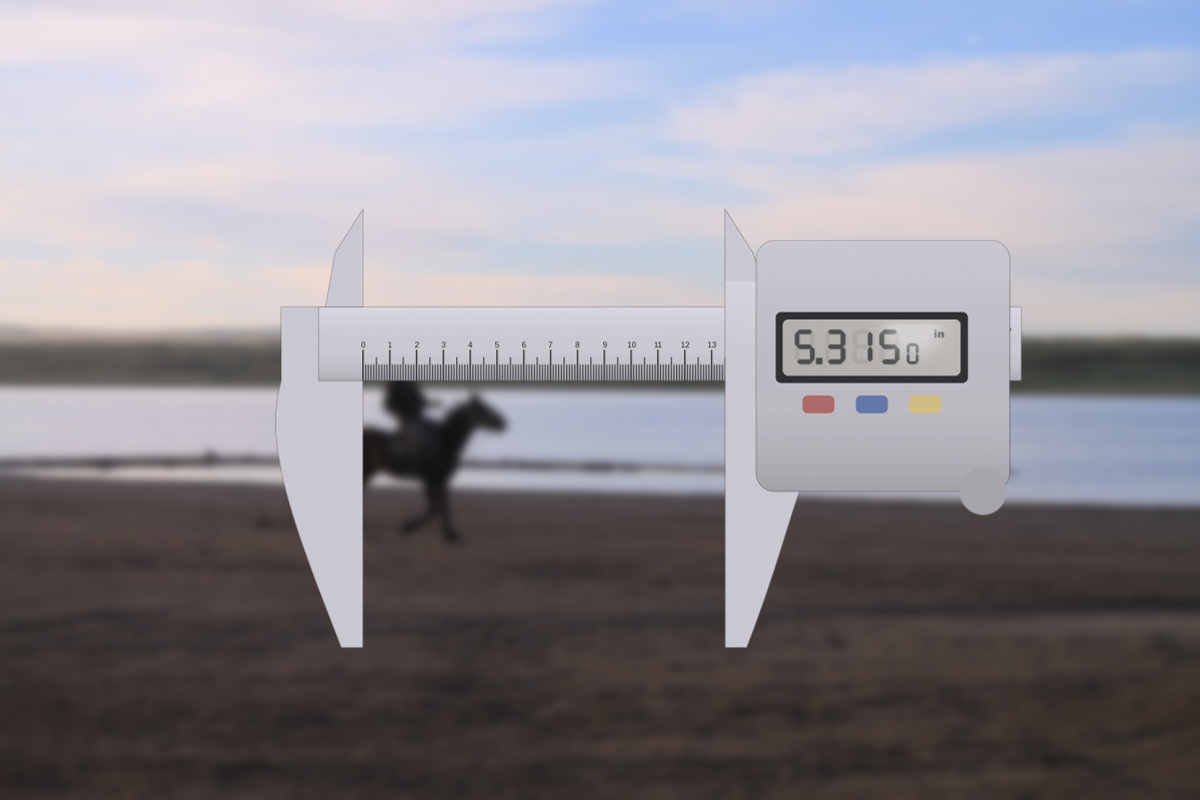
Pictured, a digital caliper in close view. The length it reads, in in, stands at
5.3150 in
